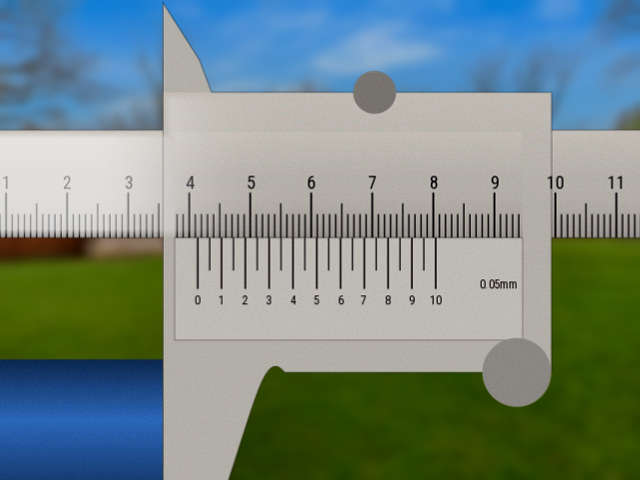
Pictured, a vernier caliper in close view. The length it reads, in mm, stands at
41.4 mm
